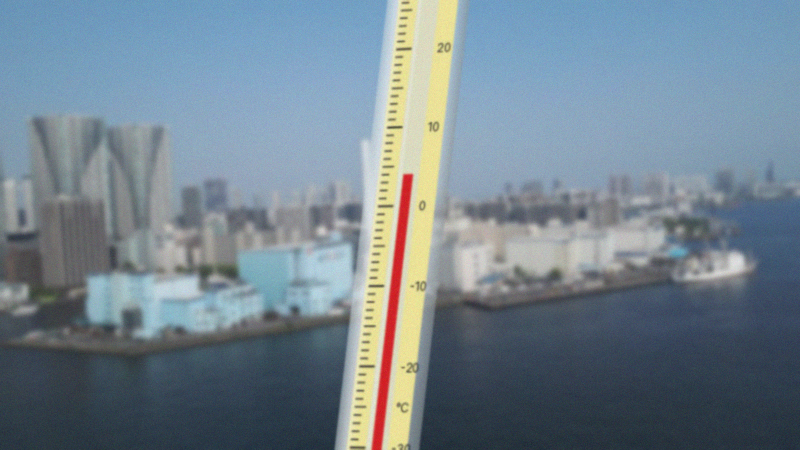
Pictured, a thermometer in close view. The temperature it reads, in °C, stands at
4 °C
